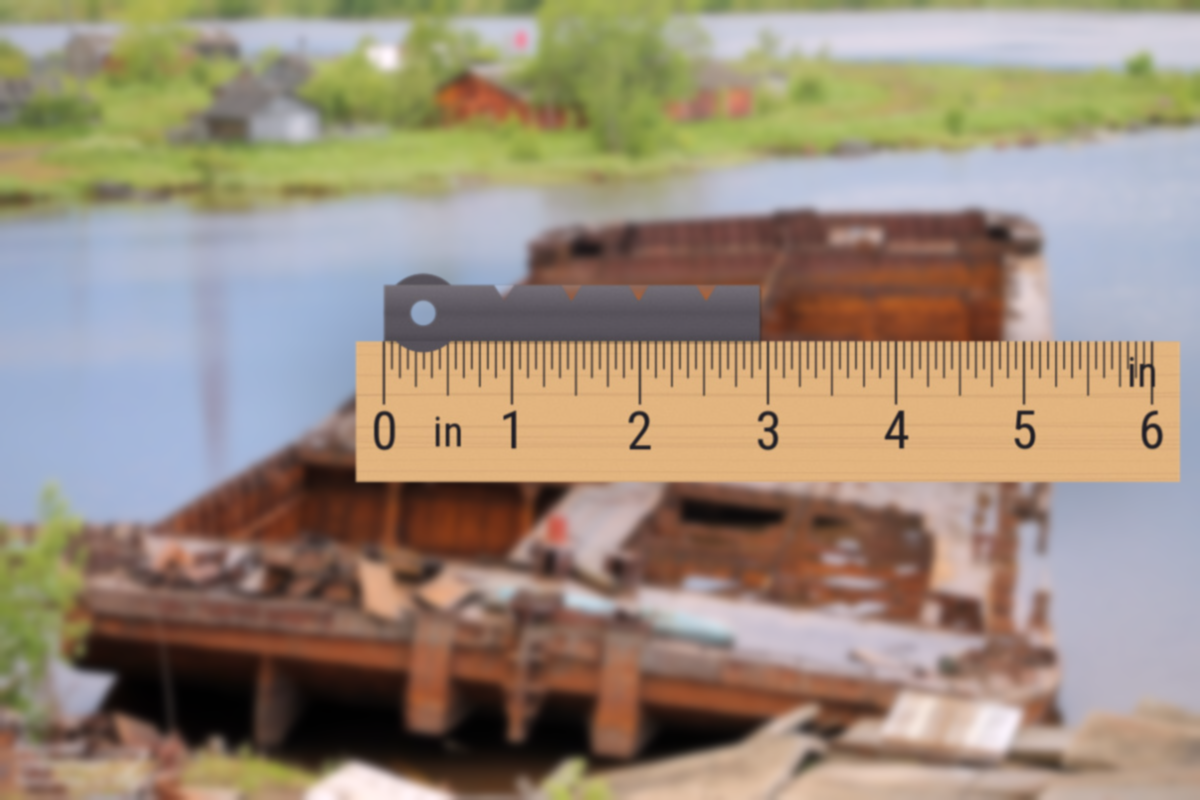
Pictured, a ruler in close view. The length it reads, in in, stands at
2.9375 in
